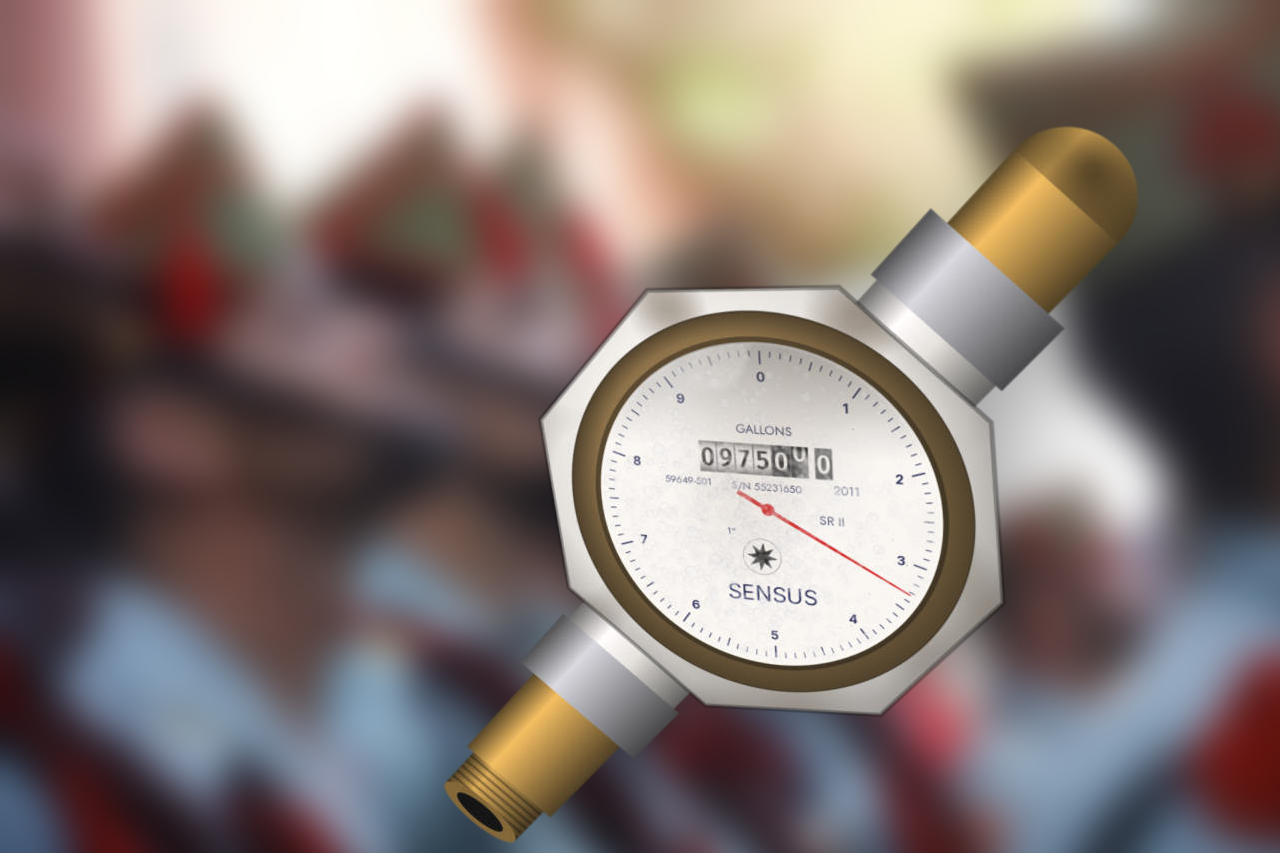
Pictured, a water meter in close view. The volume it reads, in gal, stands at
975003.3 gal
